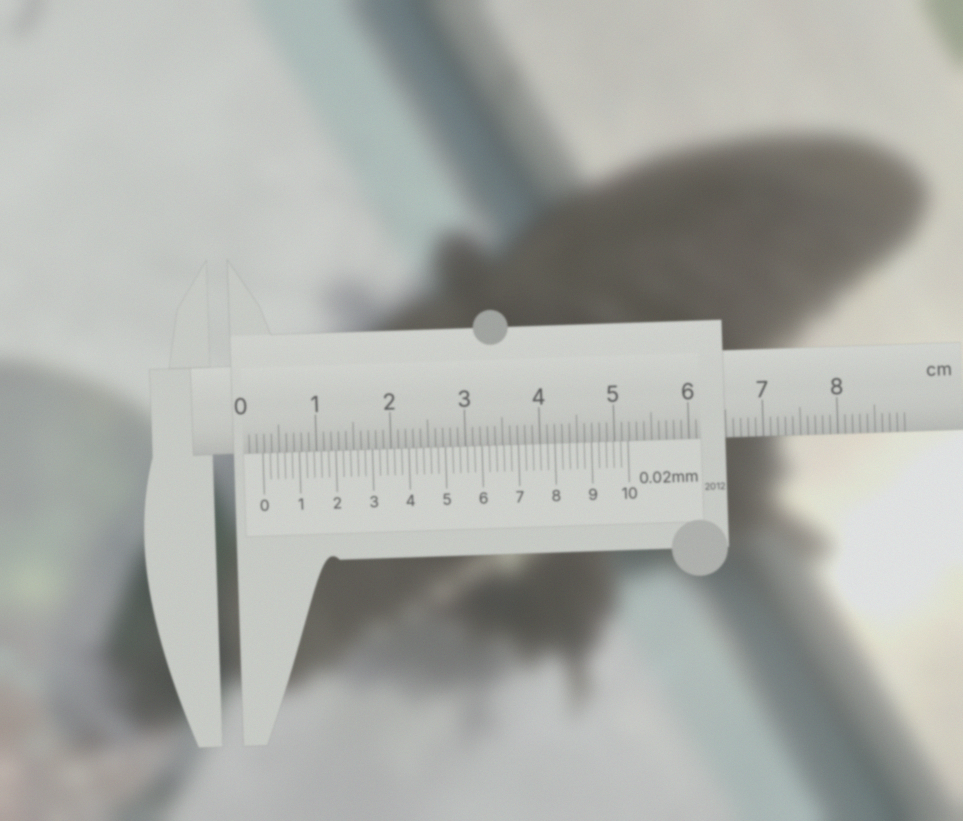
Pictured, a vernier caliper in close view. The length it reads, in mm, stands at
2.8 mm
